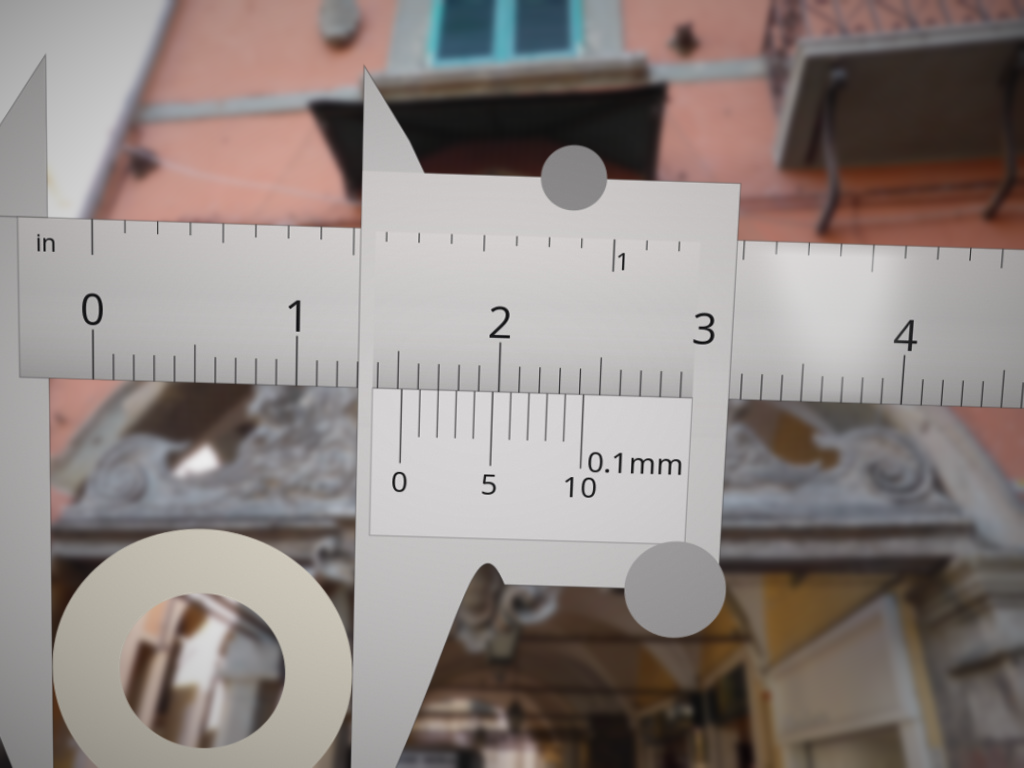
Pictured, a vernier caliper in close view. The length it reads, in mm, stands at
15.2 mm
